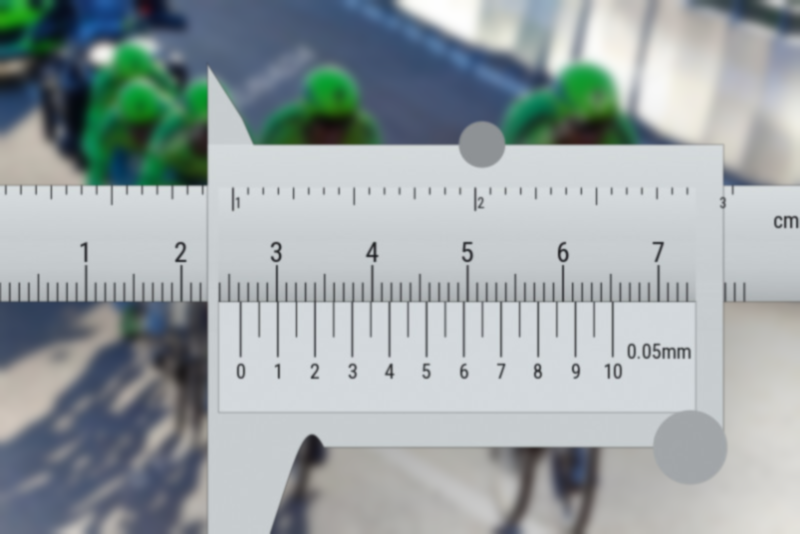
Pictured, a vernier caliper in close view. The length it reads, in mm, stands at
26.2 mm
